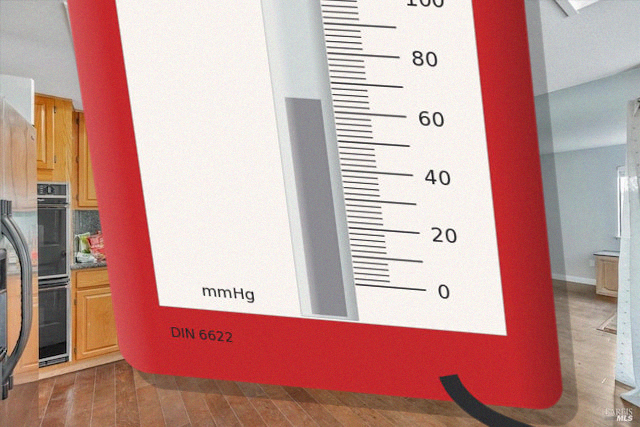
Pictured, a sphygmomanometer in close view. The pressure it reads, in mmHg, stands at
64 mmHg
